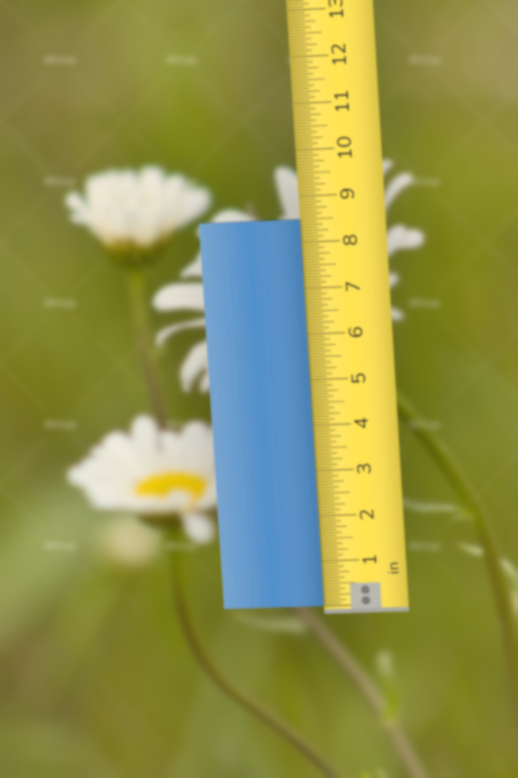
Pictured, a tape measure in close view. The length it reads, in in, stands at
8.5 in
